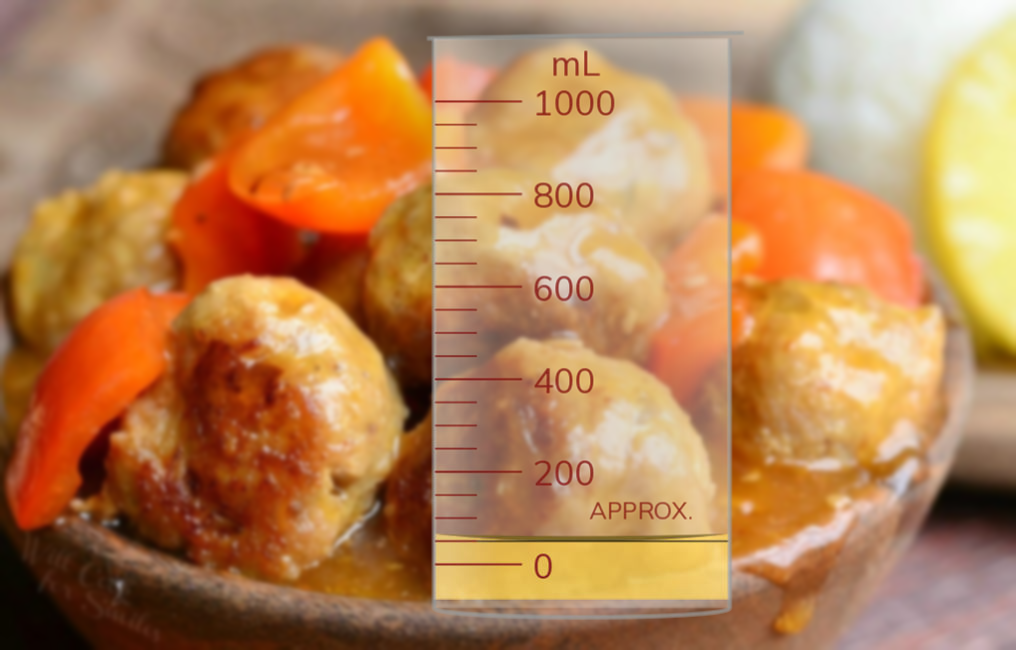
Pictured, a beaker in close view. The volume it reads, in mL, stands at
50 mL
